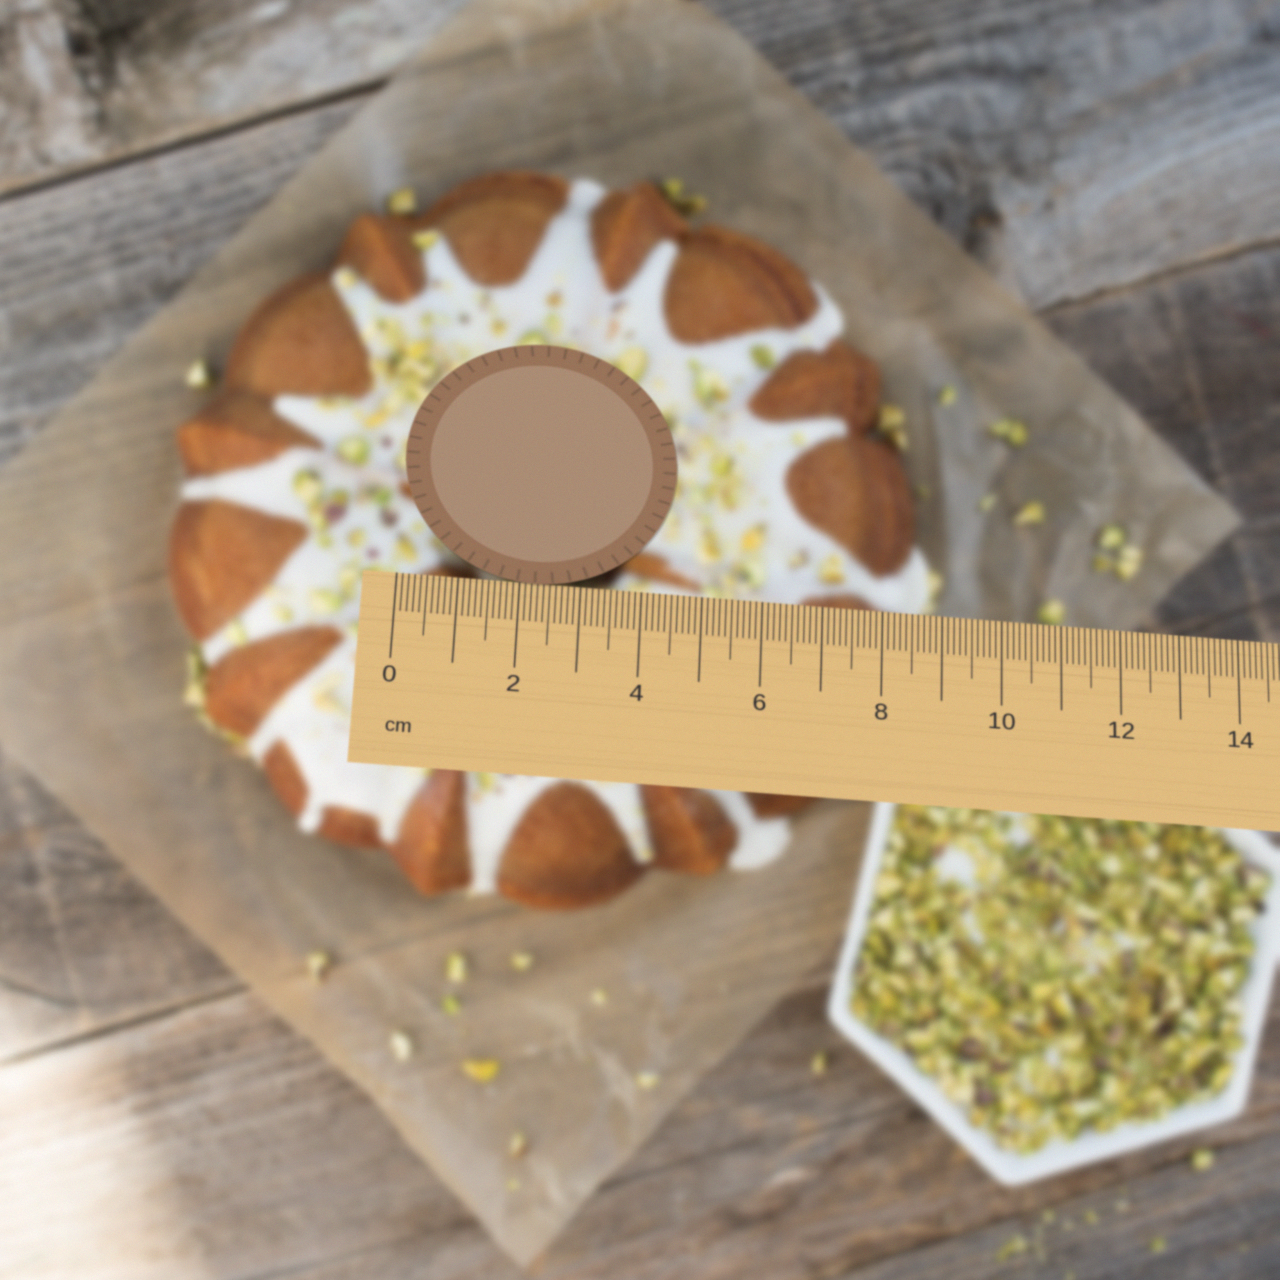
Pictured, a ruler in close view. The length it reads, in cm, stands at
4.5 cm
